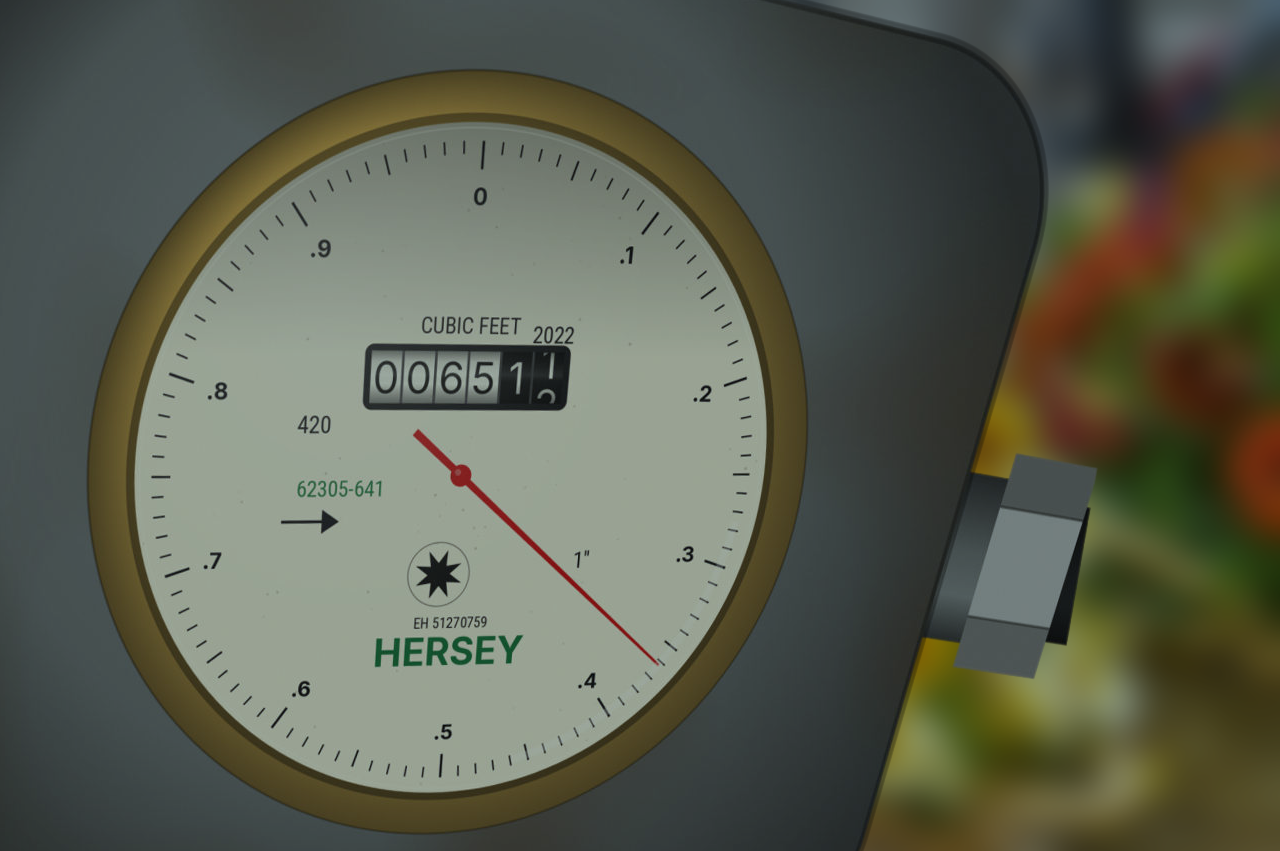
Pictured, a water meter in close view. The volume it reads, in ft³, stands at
6511.36 ft³
